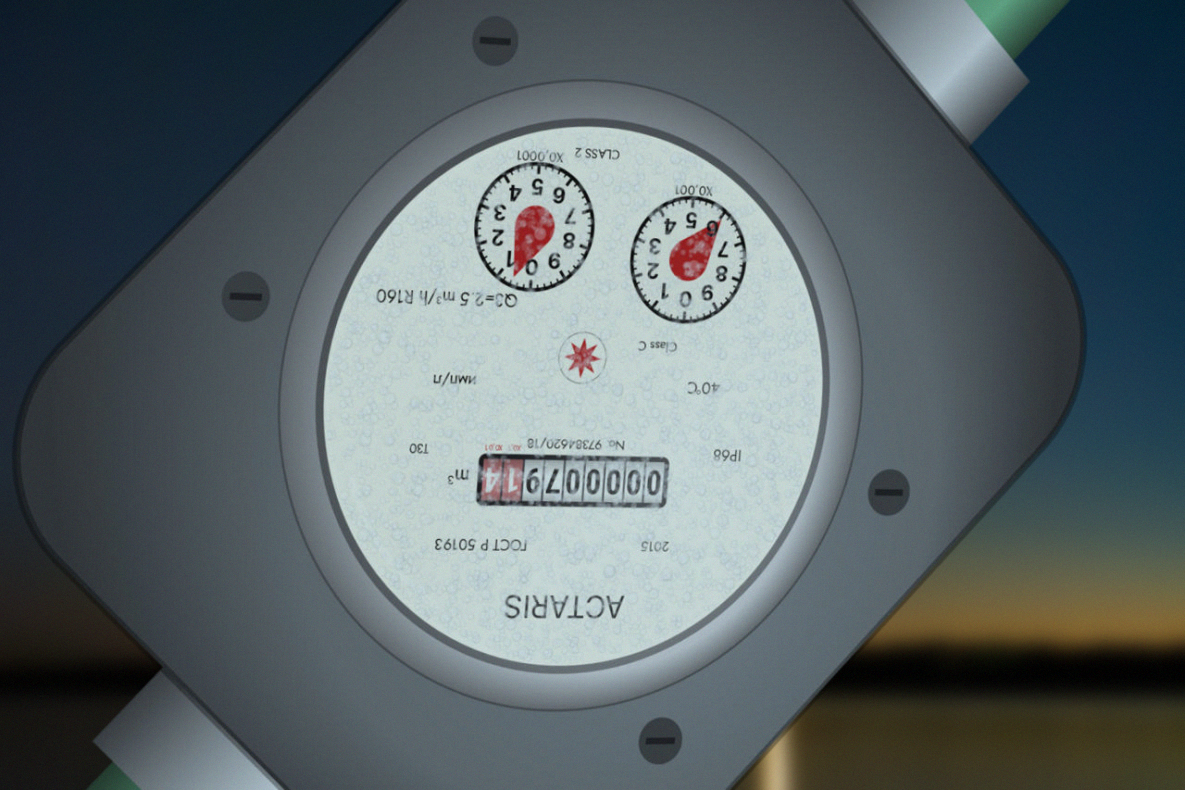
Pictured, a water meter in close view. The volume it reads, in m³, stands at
79.1460 m³
